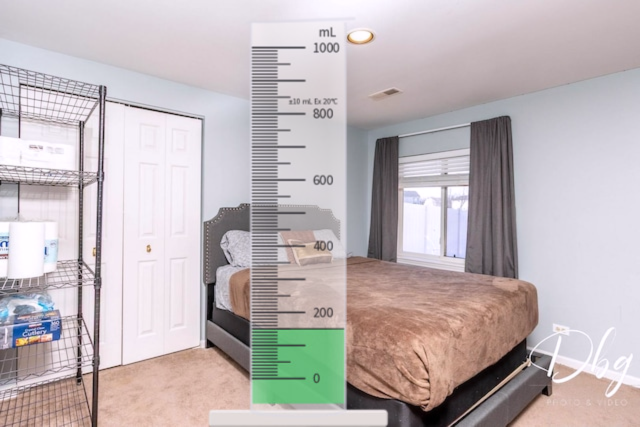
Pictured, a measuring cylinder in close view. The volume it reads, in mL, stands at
150 mL
